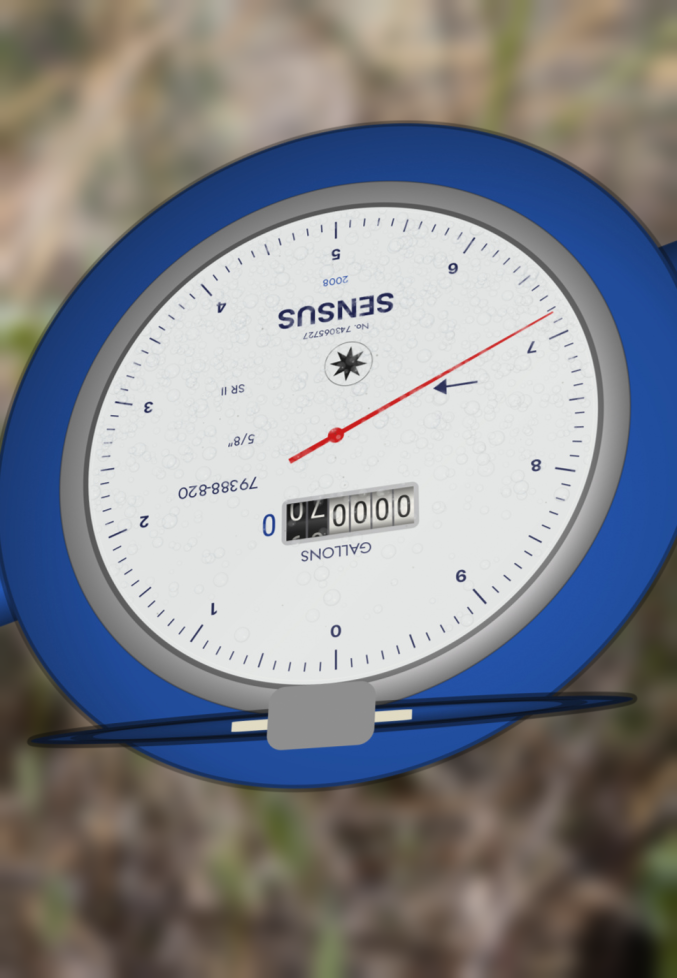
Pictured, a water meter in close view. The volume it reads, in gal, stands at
696.8 gal
